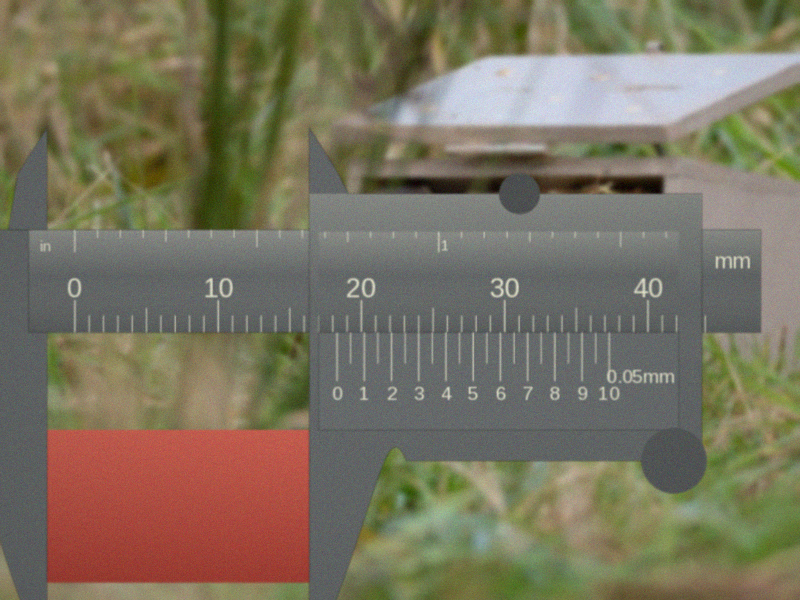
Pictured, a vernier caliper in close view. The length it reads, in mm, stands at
18.3 mm
